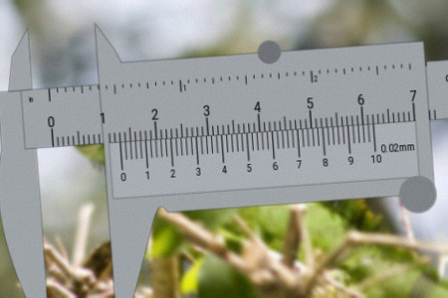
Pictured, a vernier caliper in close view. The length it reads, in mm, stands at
13.0 mm
